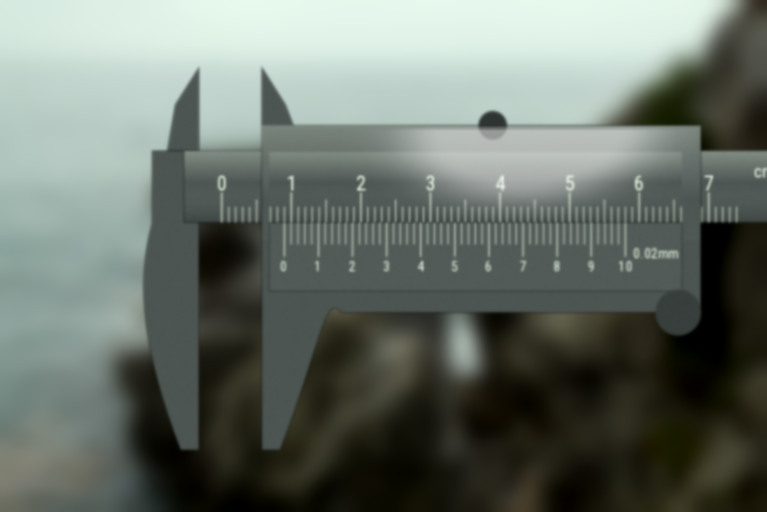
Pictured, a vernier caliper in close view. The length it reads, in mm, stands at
9.0 mm
